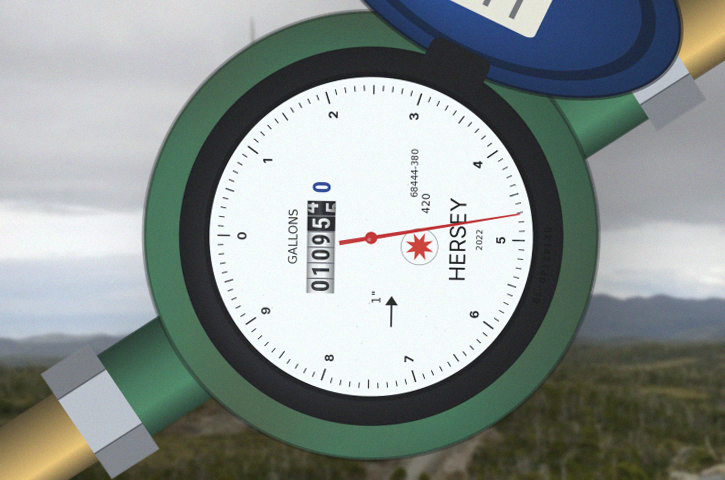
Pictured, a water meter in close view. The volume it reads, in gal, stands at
109544.7 gal
